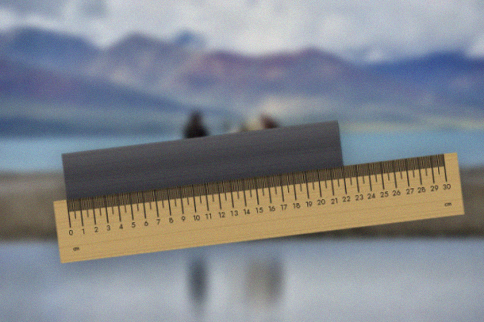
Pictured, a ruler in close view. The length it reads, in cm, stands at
22 cm
